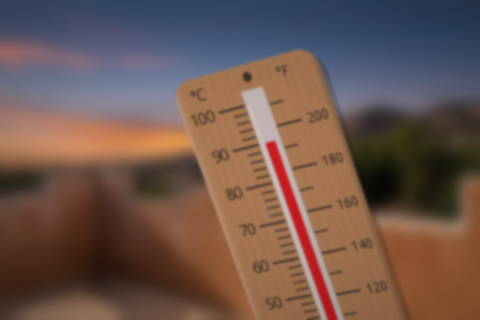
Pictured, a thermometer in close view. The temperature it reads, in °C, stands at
90 °C
